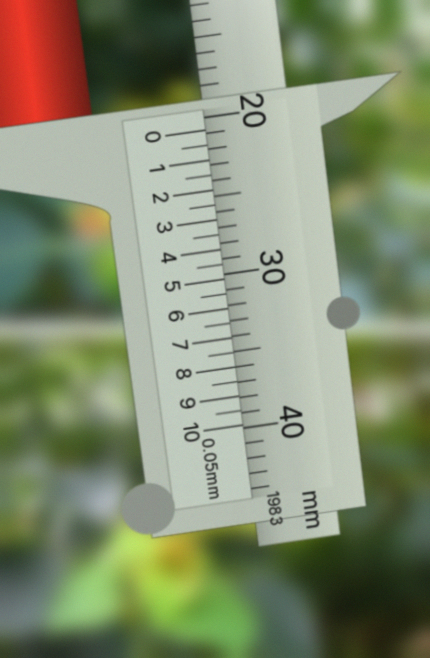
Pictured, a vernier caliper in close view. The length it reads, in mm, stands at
20.8 mm
